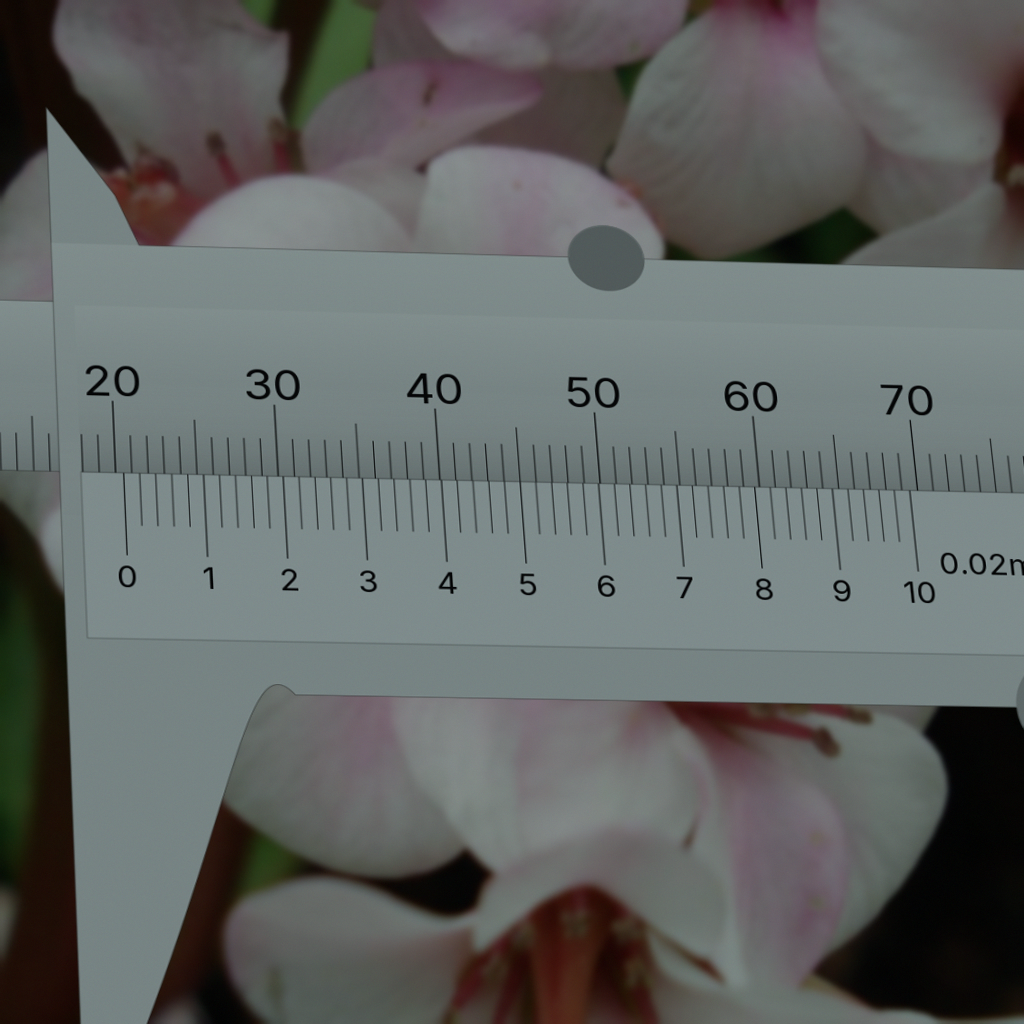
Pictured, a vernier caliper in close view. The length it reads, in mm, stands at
20.5 mm
